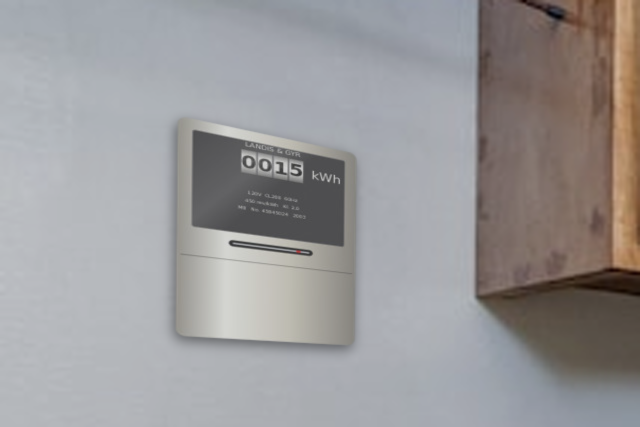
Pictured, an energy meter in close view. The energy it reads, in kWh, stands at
15 kWh
